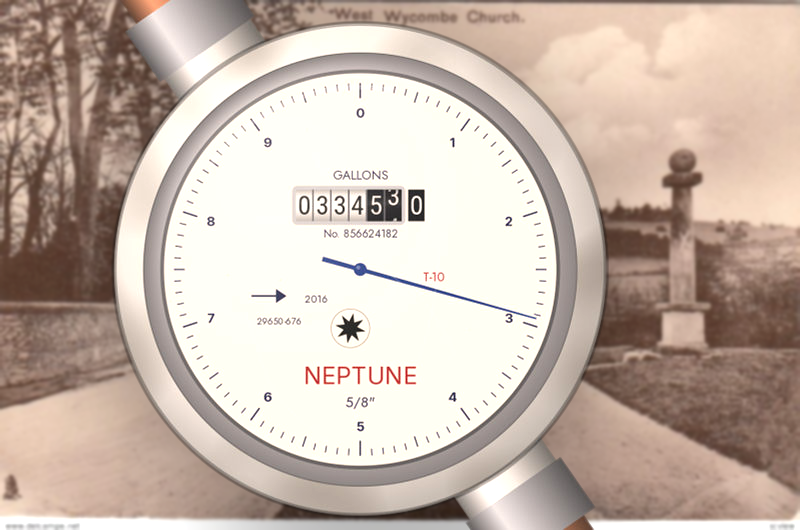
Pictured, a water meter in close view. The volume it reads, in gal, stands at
334532.9 gal
